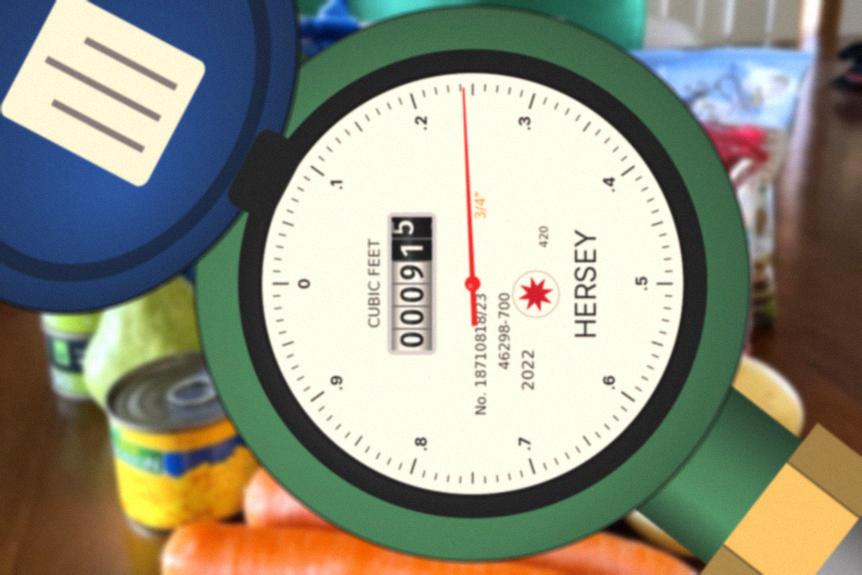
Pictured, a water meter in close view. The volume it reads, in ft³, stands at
915.24 ft³
